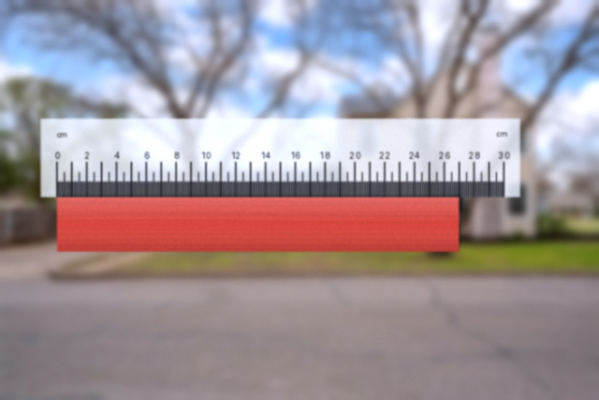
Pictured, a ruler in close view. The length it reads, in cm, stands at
27 cm
